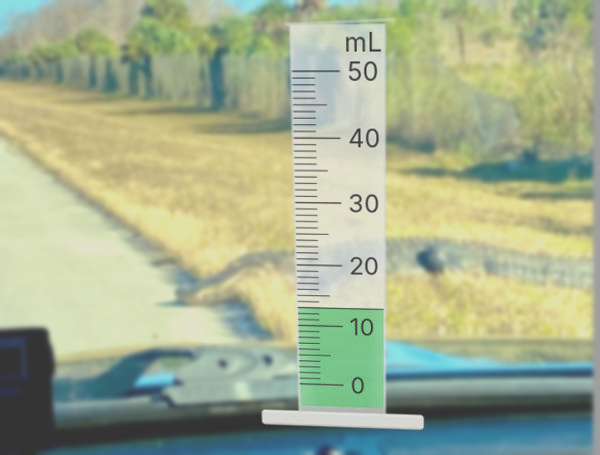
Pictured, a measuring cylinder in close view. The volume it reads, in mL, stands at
13 mL
